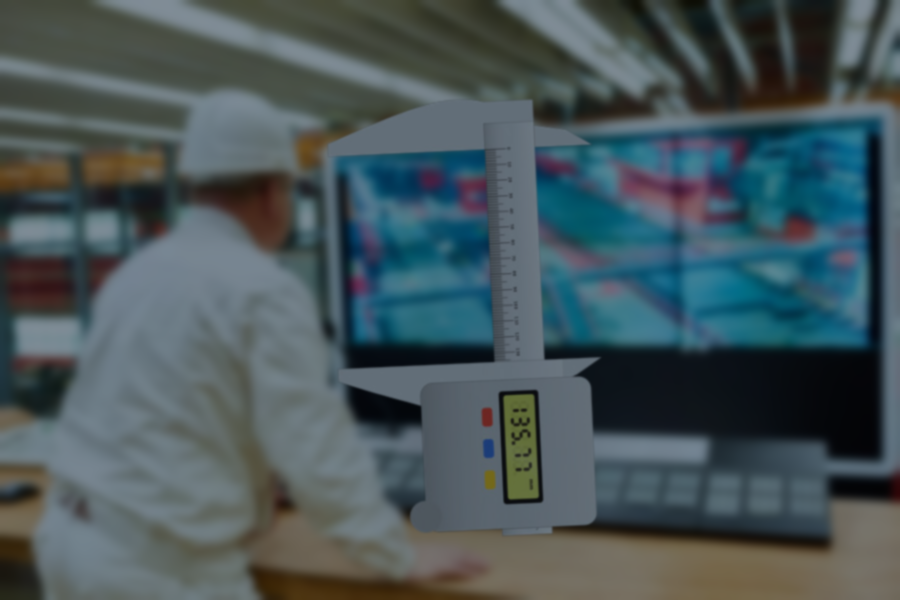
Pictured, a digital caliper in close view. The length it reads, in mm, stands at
135.77 mm
